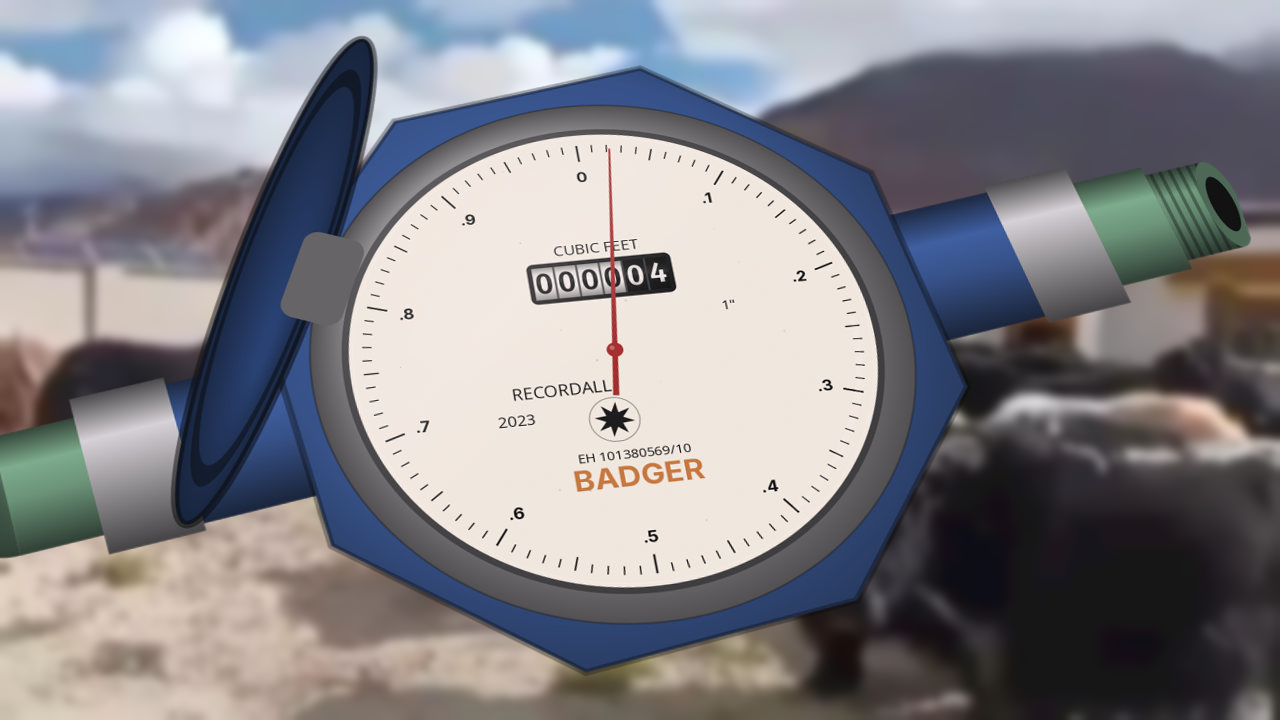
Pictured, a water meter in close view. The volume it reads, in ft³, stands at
4.02 ft³
